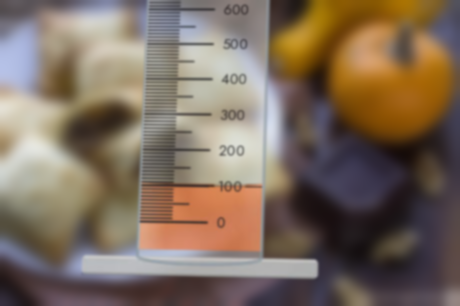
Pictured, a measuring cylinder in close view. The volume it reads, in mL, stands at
100 mL
